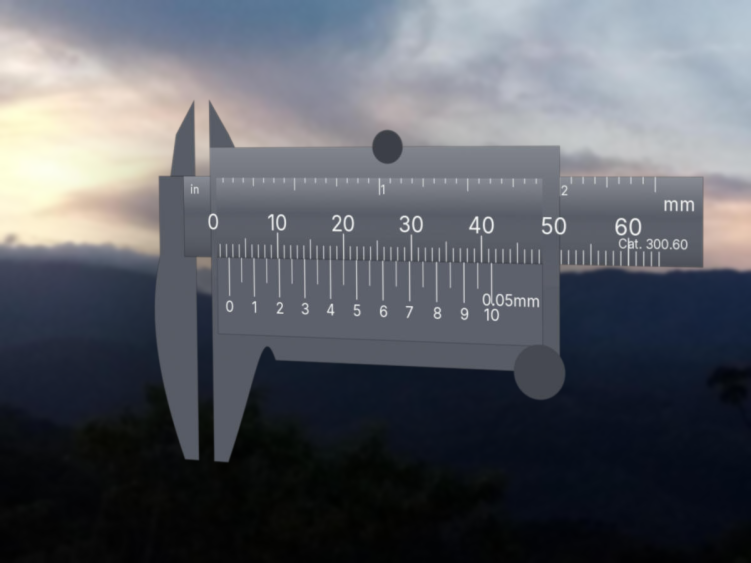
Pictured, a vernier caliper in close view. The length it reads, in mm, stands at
2.4 mm
